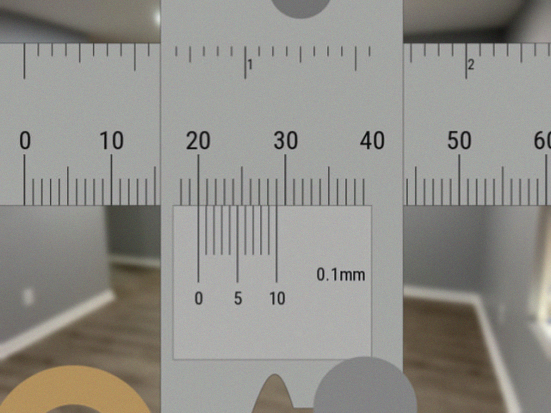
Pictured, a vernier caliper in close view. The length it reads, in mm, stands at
20.0 mm
